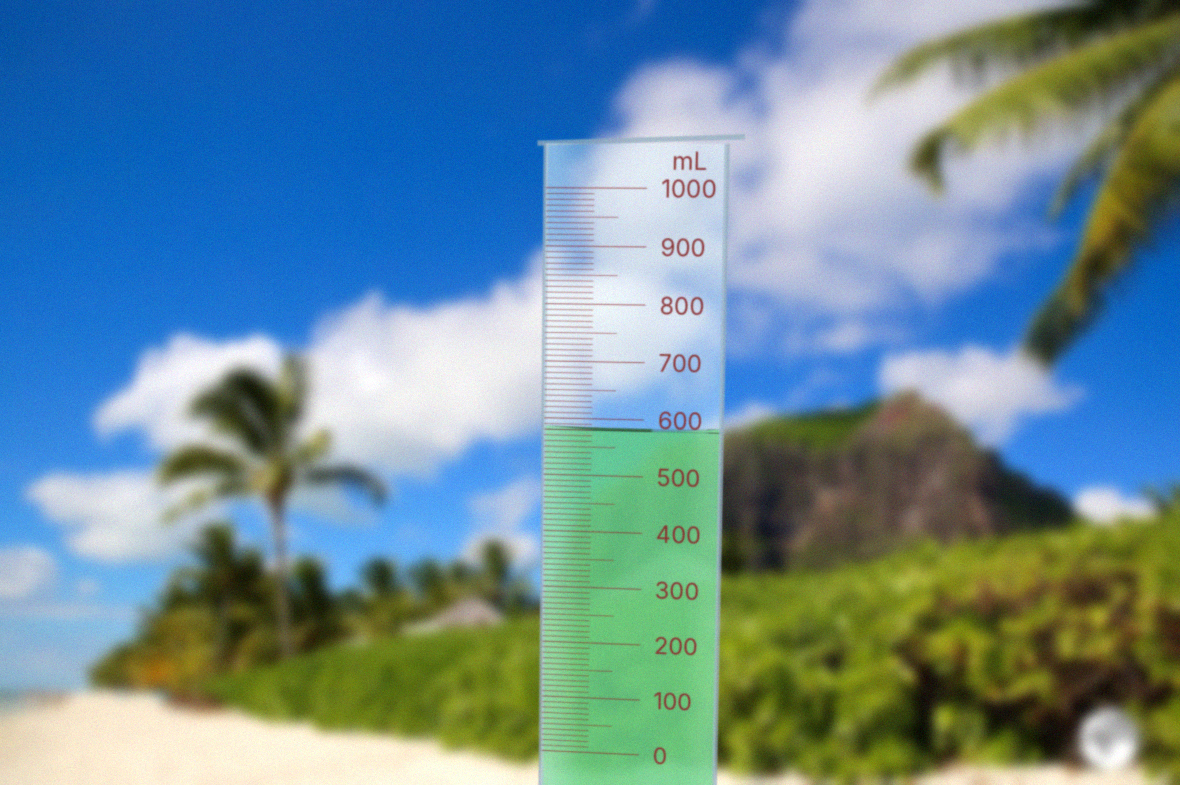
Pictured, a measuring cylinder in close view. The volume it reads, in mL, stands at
580 mL
